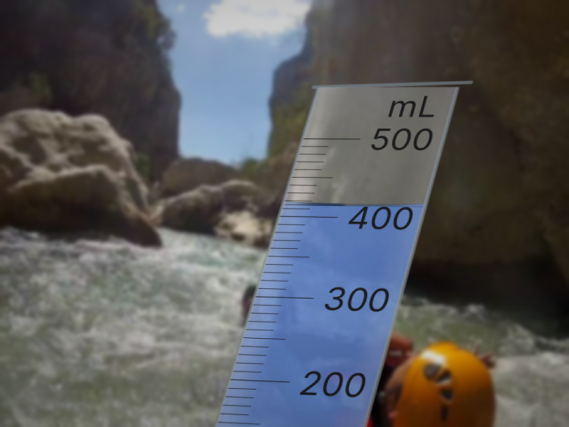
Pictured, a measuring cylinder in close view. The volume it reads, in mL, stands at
415 mL
